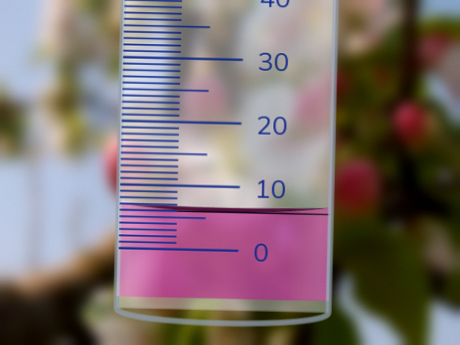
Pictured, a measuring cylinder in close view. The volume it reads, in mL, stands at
6 mL
